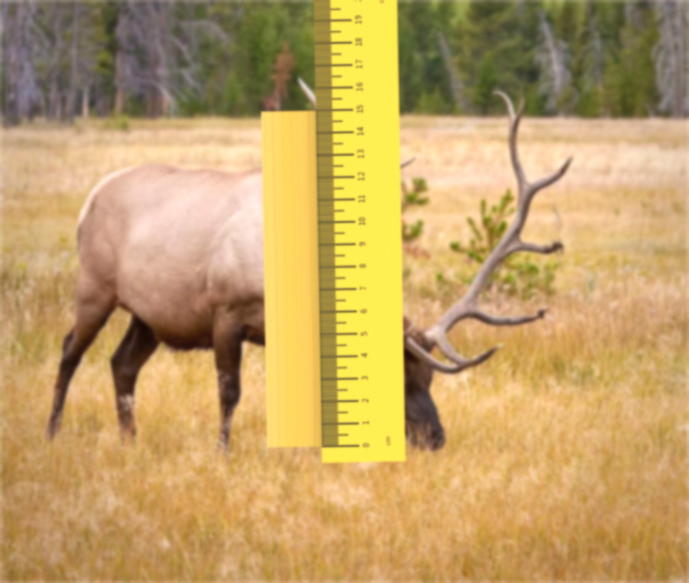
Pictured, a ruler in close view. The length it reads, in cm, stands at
15 cm
